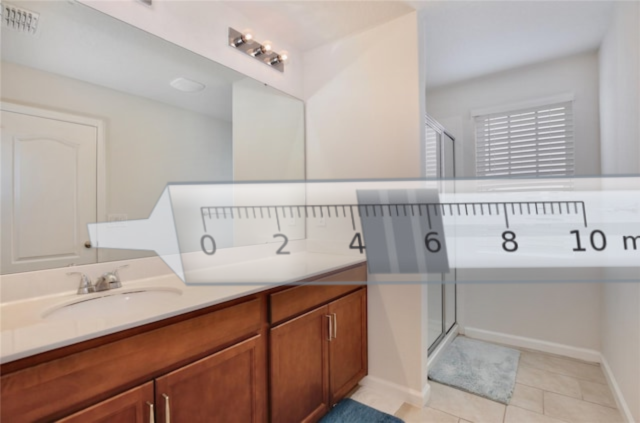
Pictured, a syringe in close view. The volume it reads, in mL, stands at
4.2 mL
